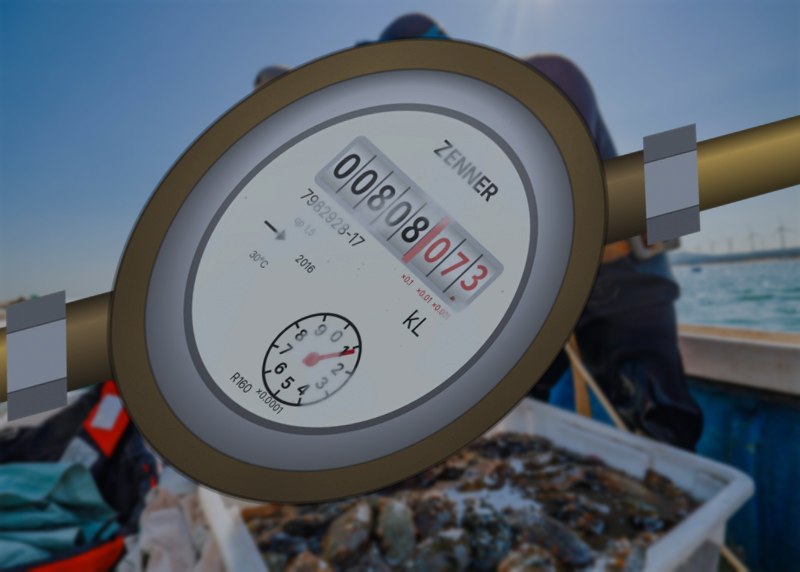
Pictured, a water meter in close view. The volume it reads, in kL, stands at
808.0731 kL
